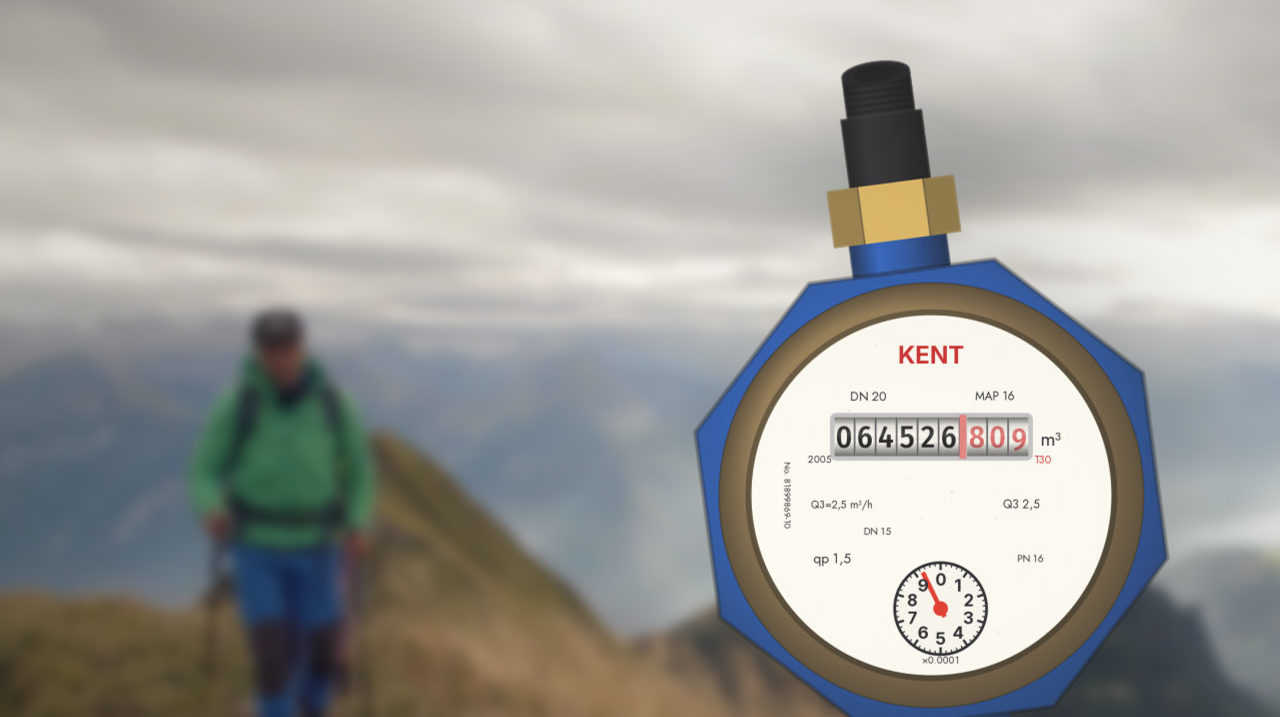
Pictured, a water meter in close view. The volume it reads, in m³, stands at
64526.8089 m³
